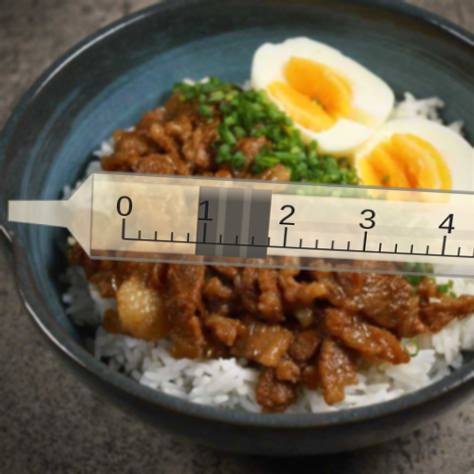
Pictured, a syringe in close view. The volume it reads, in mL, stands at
0.9 mL
